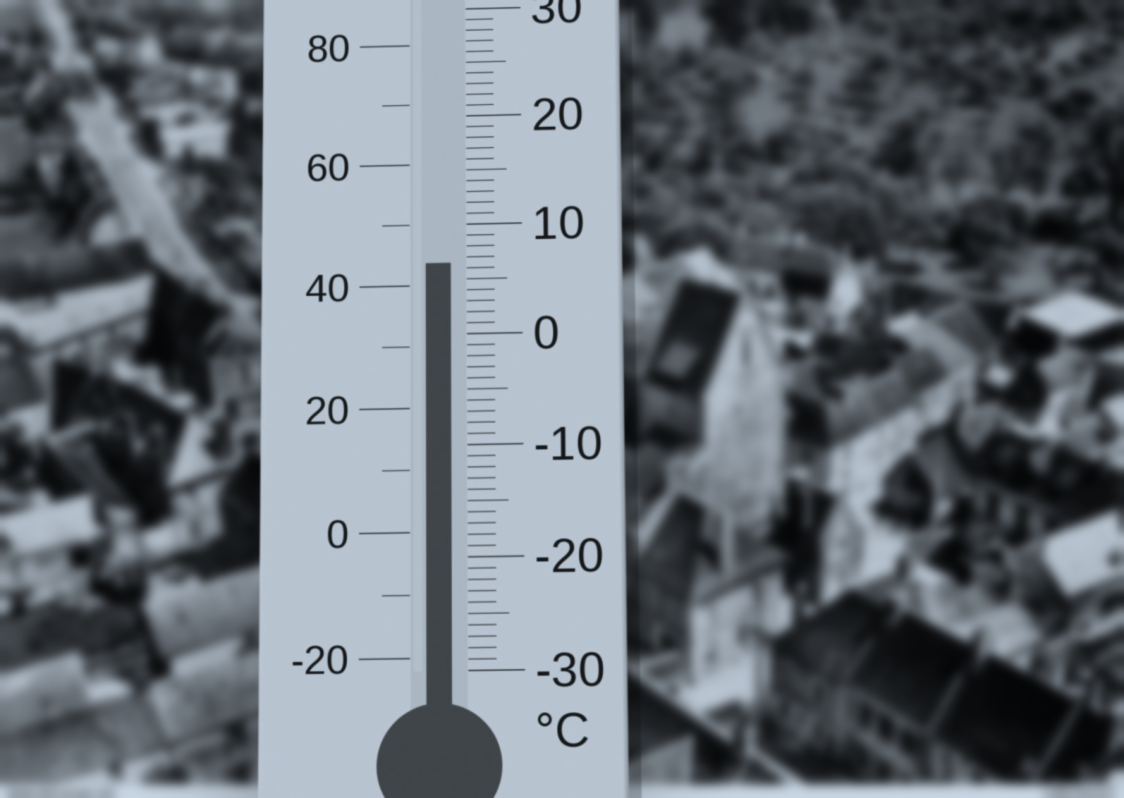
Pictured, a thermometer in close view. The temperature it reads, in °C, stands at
6.5 °C
